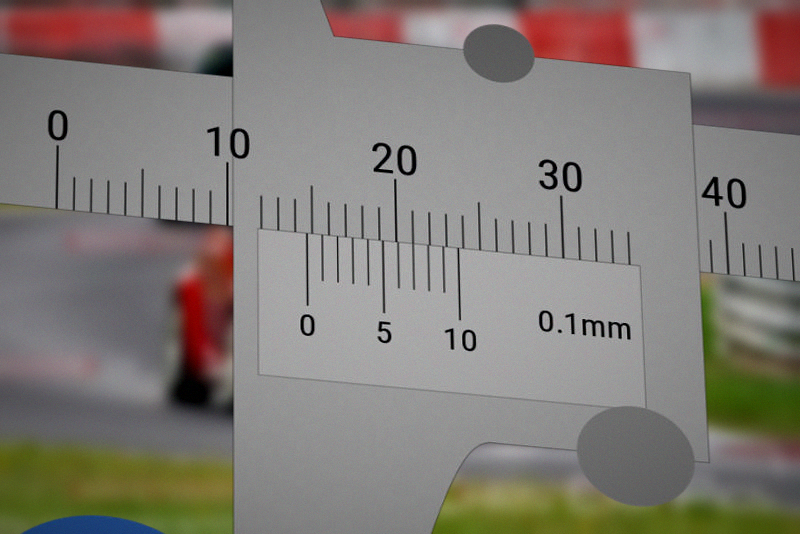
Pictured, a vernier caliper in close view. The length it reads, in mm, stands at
14.7 mm
